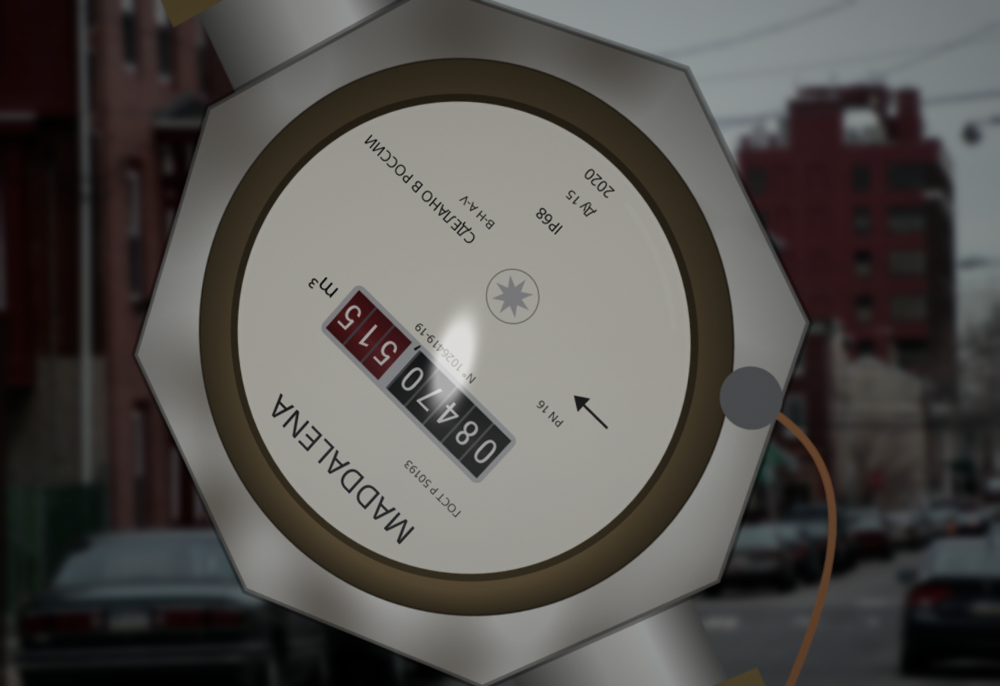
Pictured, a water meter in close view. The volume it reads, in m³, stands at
8470.515 m³
